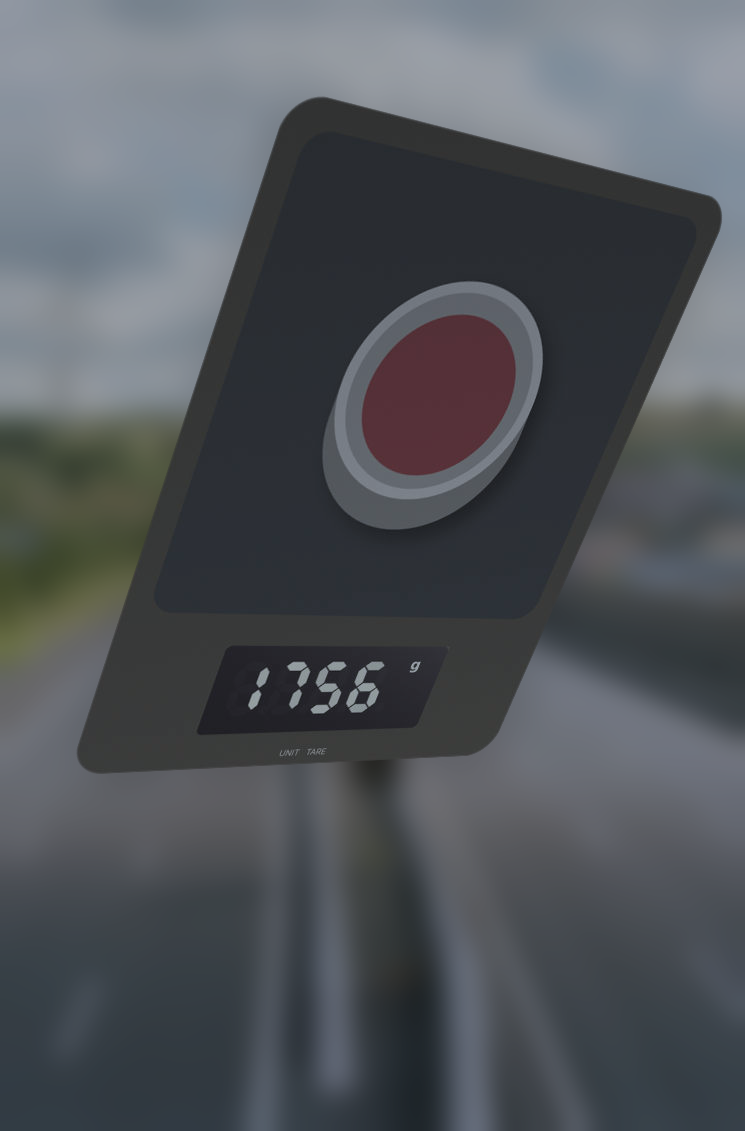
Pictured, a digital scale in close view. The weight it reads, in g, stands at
1756 g
